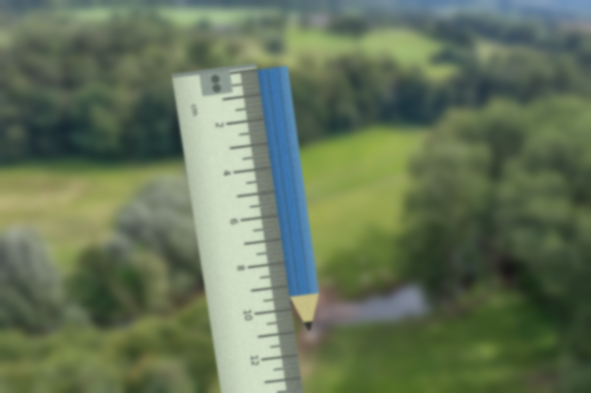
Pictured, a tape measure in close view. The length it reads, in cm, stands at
11 cm
